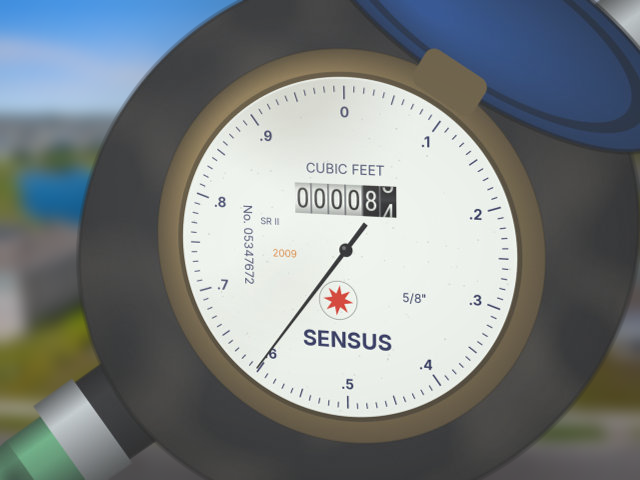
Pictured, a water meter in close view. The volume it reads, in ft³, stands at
83.60 ft³
